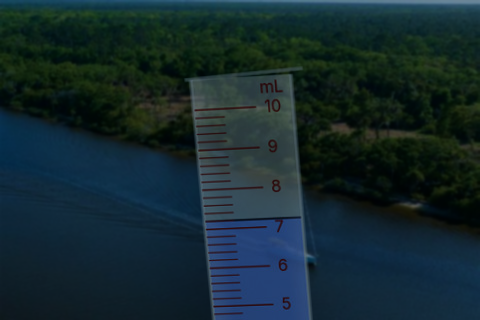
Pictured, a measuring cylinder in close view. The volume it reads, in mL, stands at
7.2 mL
